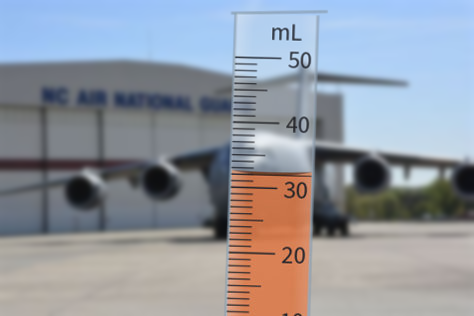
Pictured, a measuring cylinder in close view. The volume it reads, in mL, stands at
32 mL
